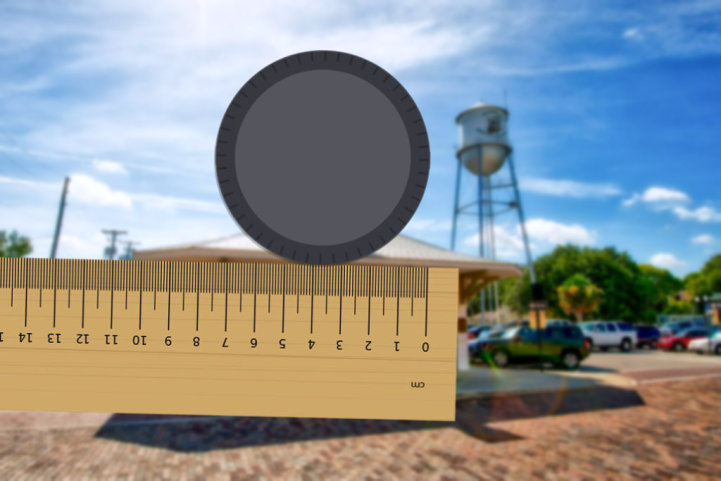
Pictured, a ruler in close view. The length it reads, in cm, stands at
7.5 cm
